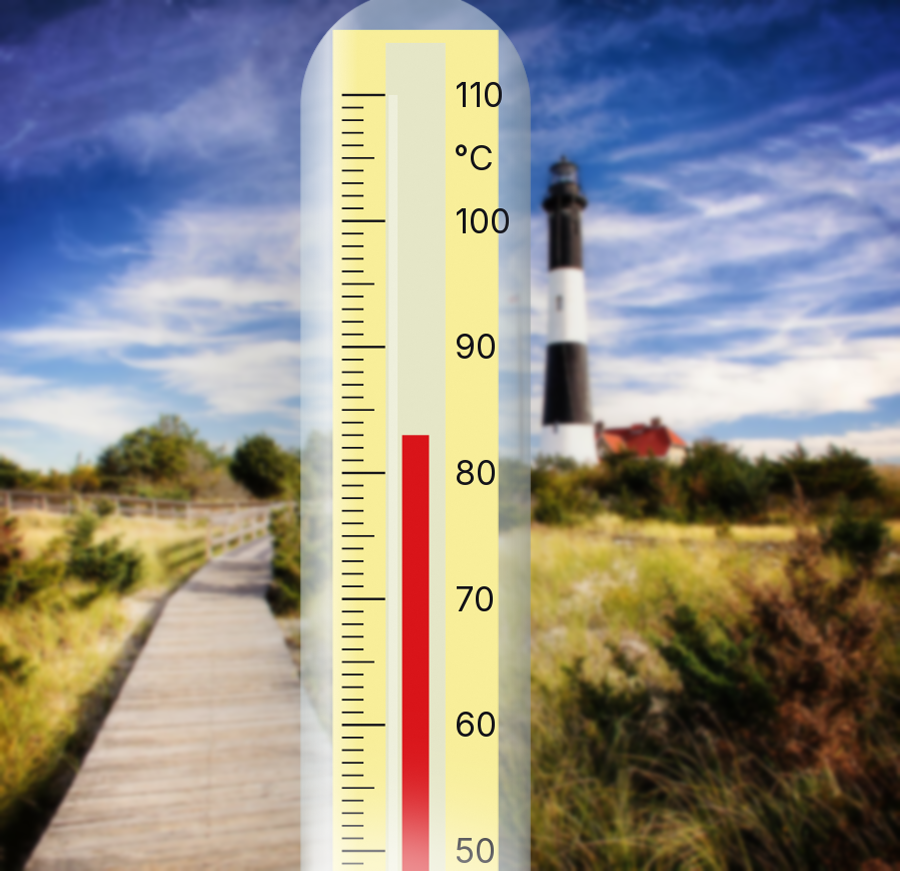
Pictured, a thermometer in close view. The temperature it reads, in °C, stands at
83 °C
